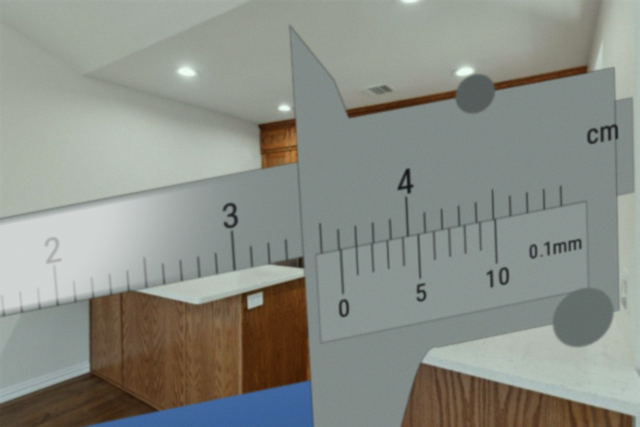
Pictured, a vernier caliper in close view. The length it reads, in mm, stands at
36.1 mm
